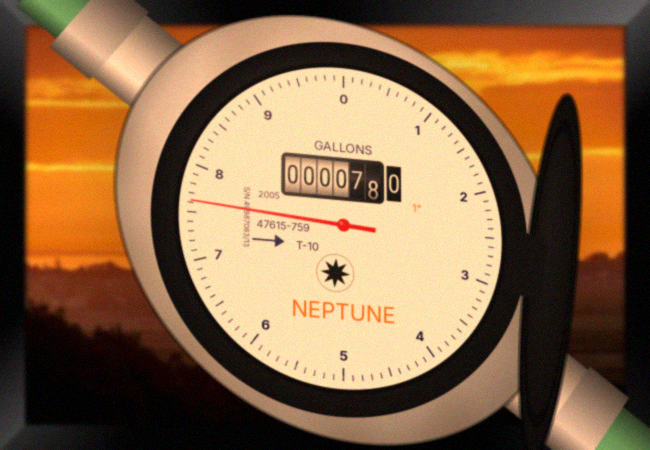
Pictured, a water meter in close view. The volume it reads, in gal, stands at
777.6 gal
